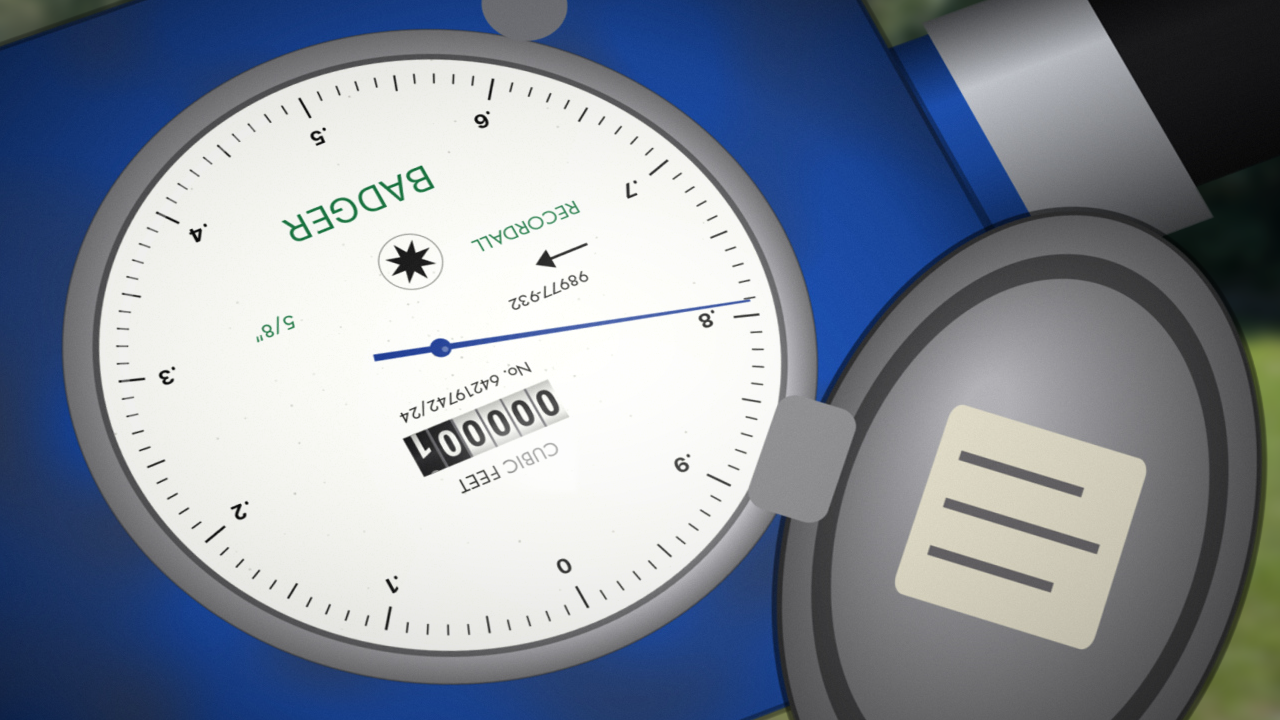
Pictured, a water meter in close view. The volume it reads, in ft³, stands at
0.79 ft³
